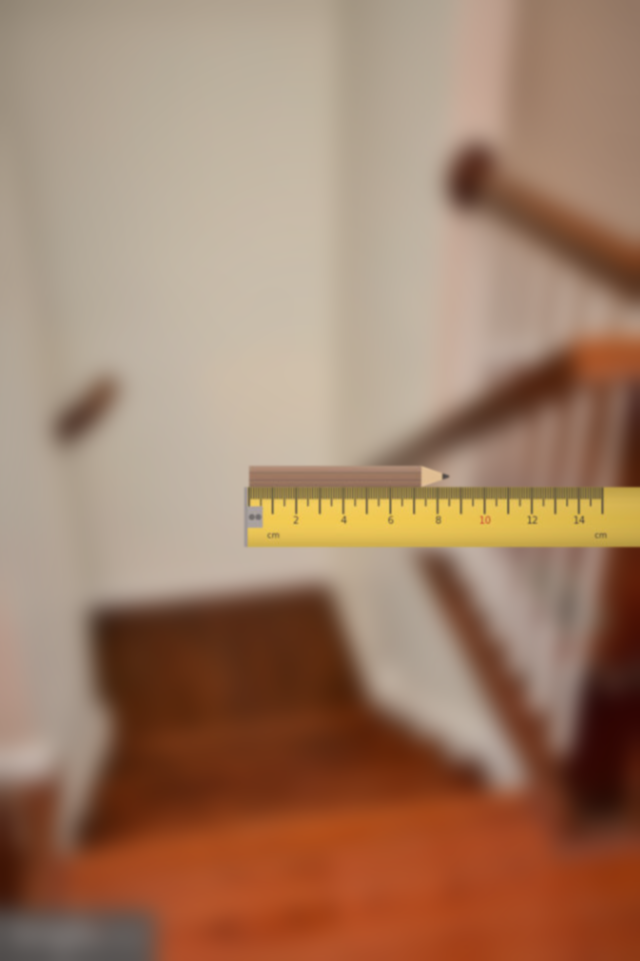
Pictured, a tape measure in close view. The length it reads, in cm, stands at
8.5 cm
